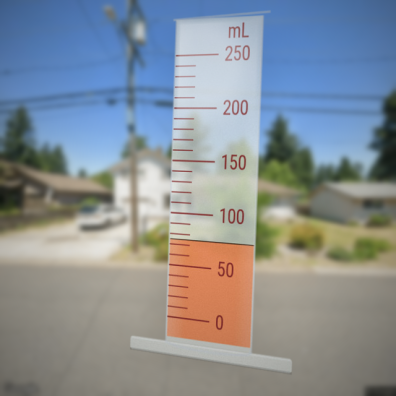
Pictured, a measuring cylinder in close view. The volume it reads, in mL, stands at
75 mL
